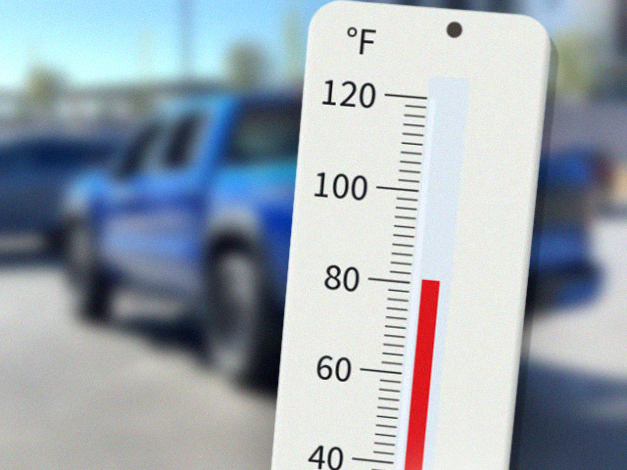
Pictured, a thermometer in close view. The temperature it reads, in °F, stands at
81 °F
